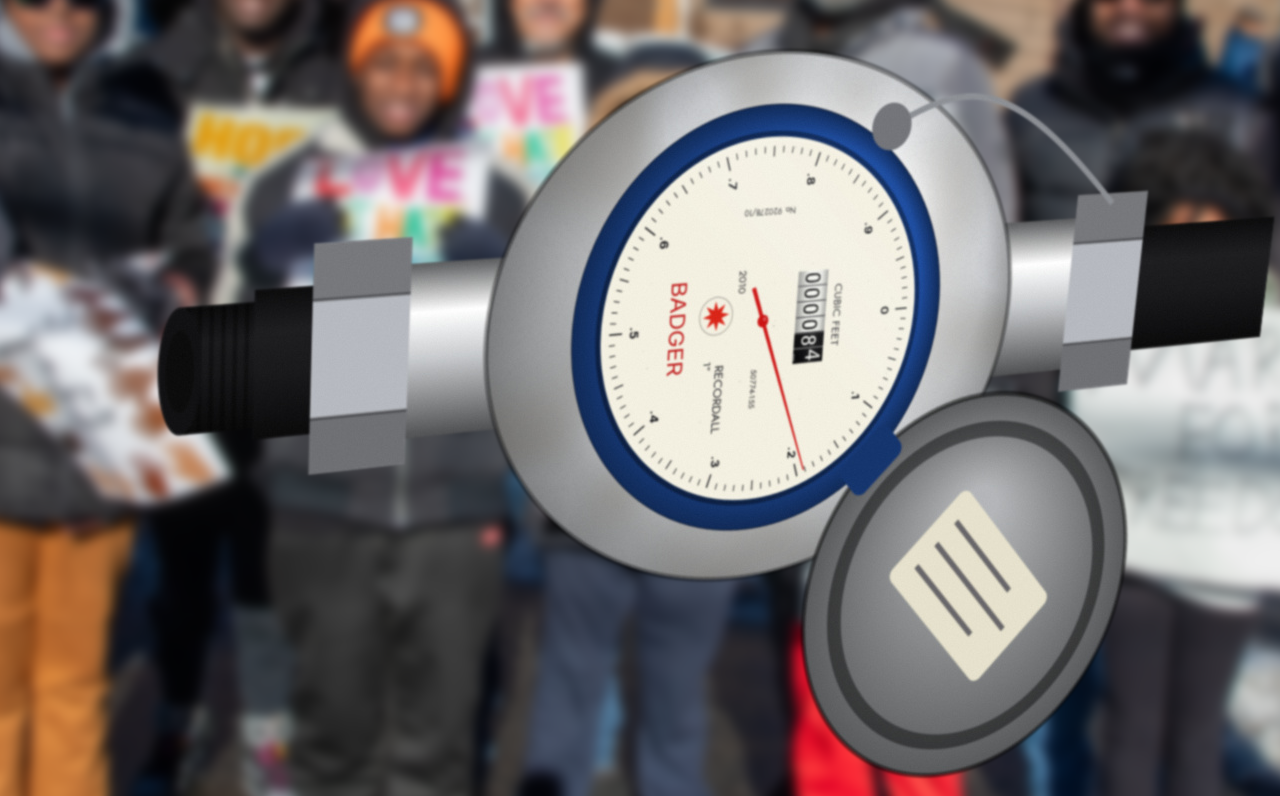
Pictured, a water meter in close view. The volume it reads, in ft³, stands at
84.19 ft³
